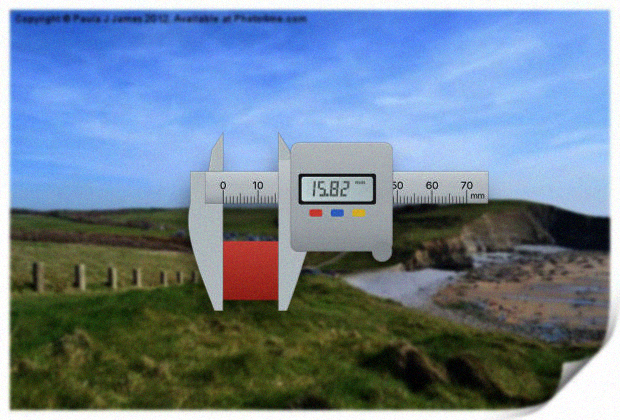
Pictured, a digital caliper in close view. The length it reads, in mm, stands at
15.82 mm
